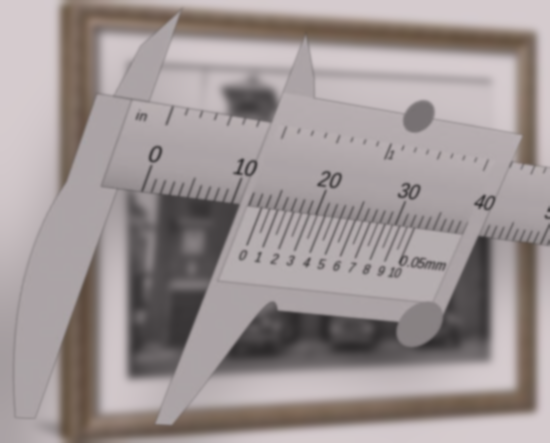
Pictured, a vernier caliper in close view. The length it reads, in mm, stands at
13.5 mm
